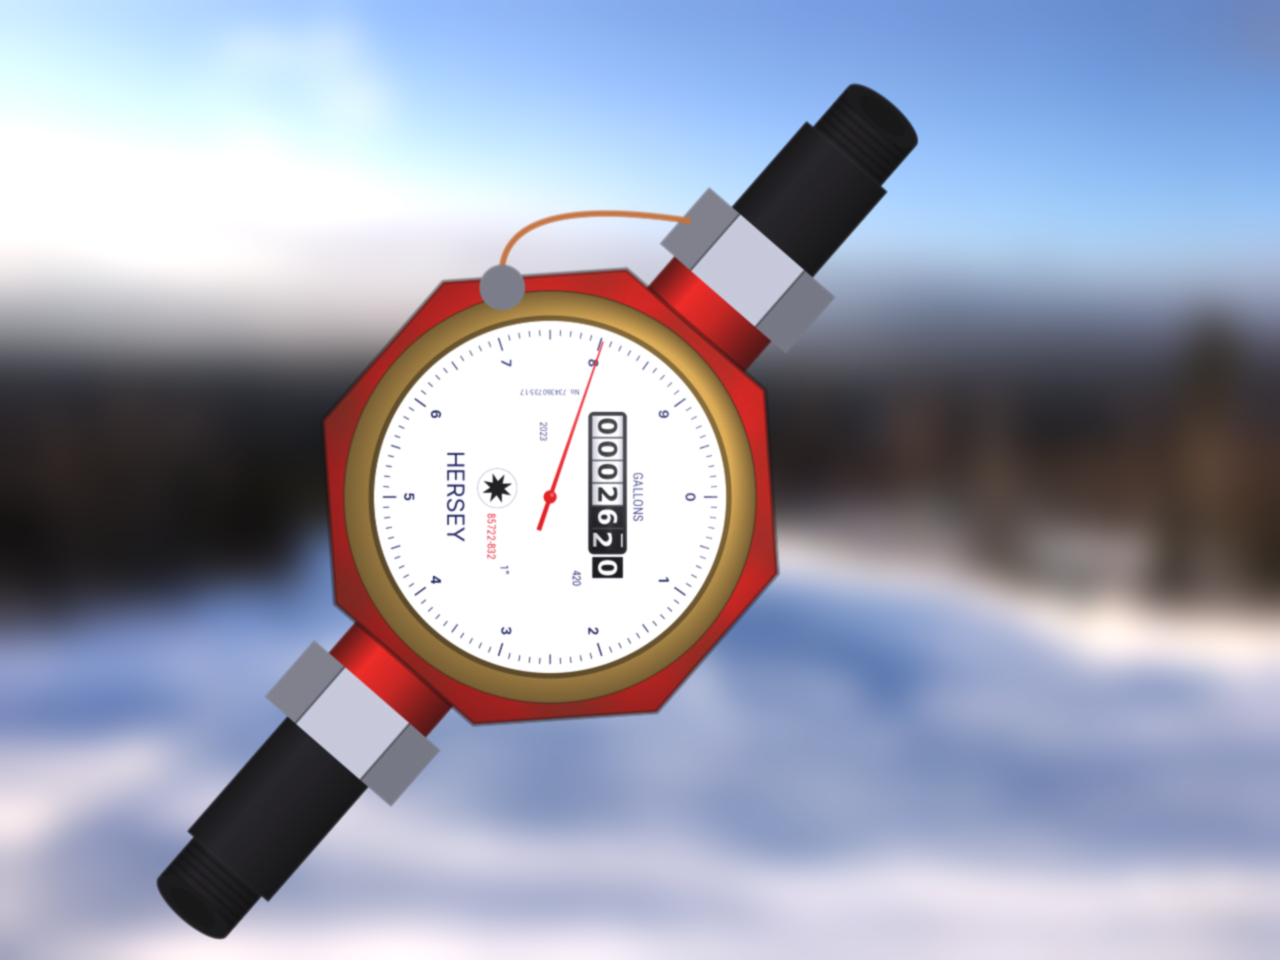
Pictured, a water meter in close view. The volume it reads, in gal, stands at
2618.0 gal
